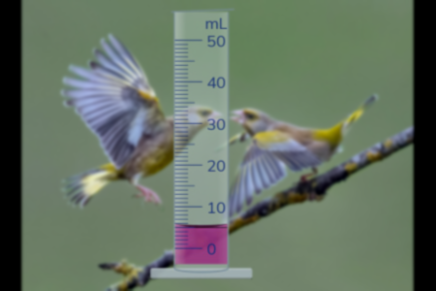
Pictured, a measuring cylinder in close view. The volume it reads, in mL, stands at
5 mL
